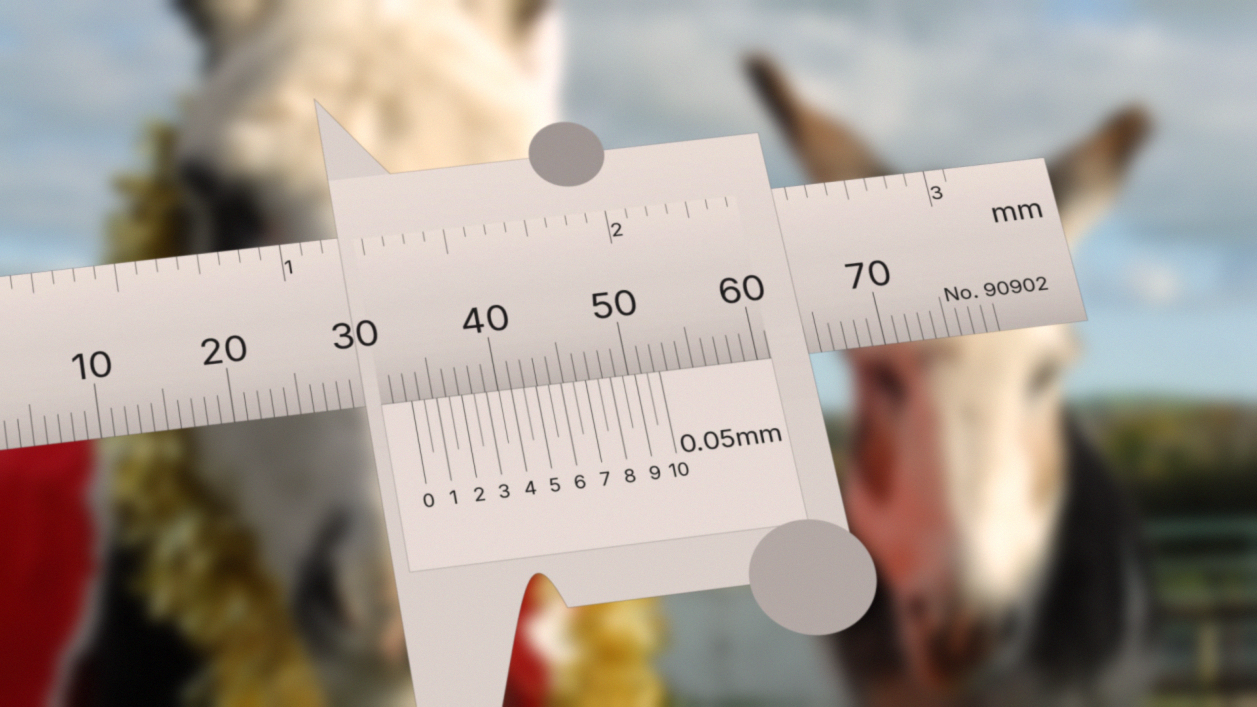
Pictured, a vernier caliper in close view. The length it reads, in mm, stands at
33.4 mm
